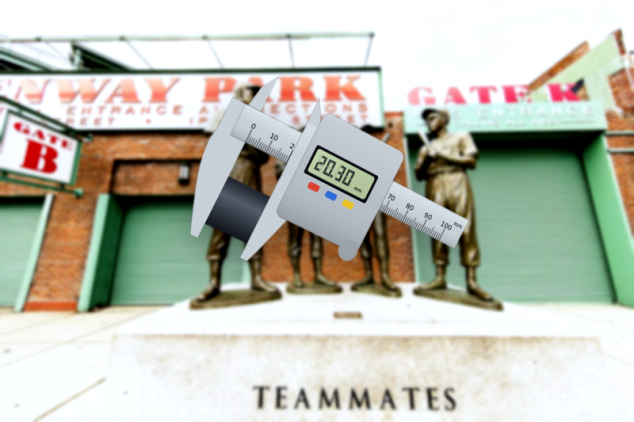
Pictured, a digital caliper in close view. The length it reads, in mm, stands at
20.30 mm
